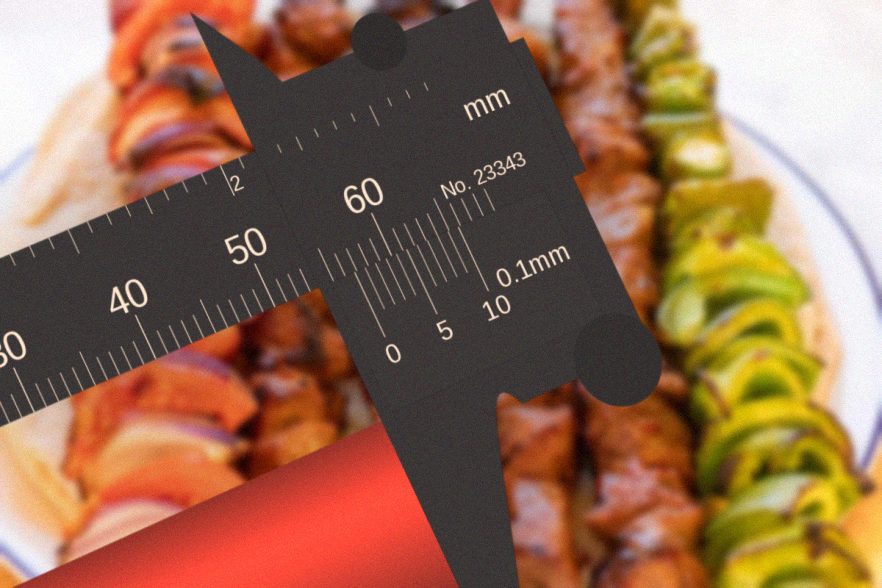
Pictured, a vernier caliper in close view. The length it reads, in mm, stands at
56.8 mm
